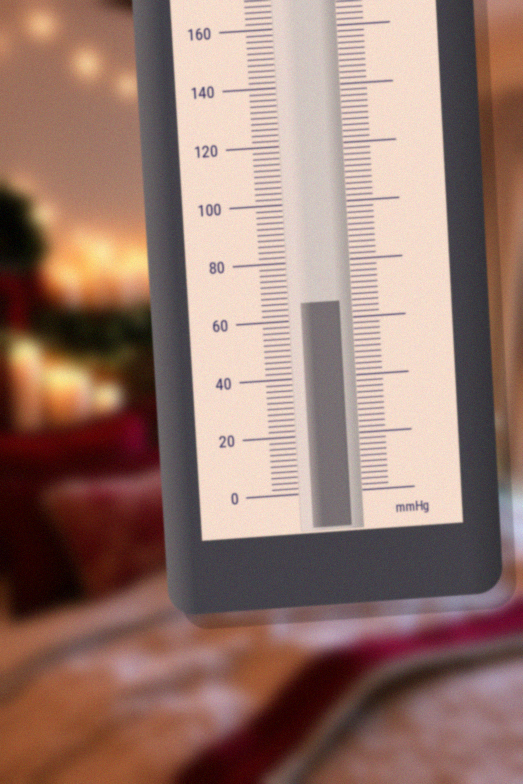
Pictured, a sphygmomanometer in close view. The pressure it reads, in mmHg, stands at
66 mmHg
